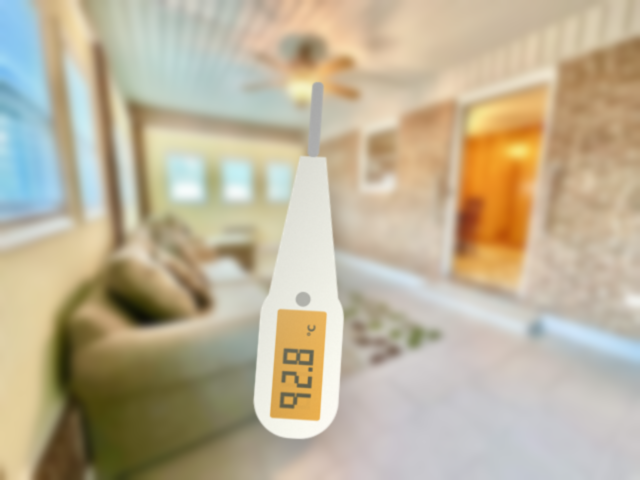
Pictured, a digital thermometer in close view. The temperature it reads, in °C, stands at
92.8 °C
